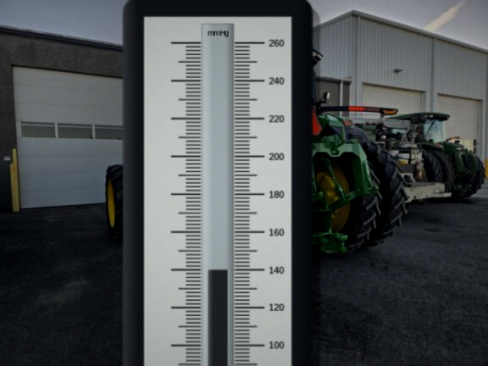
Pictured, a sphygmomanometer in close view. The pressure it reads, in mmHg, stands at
140 mmHg
